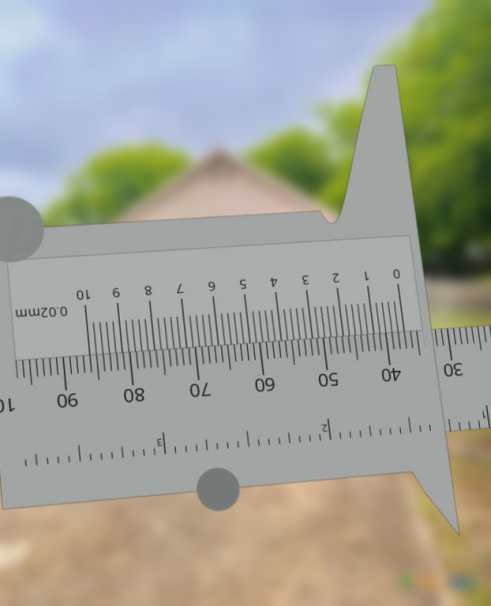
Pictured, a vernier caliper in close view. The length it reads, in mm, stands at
37.0 mm
